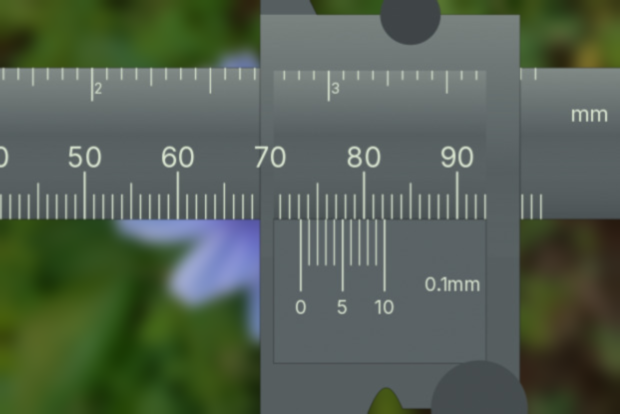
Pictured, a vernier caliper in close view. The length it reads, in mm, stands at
73.2 mm
